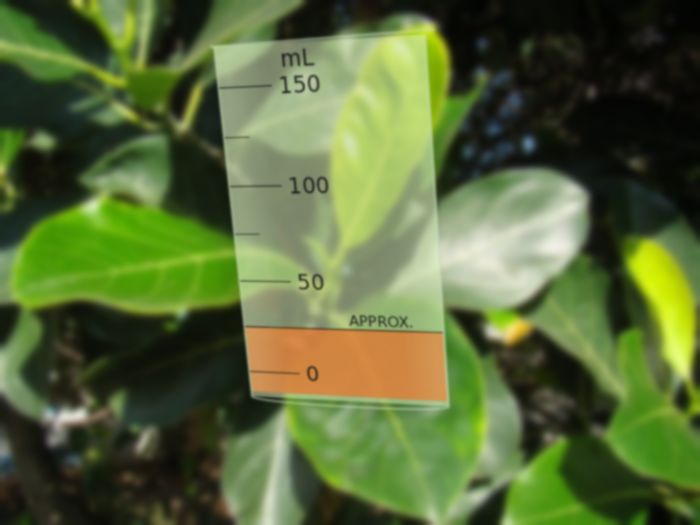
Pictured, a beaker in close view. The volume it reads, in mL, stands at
25 mL
